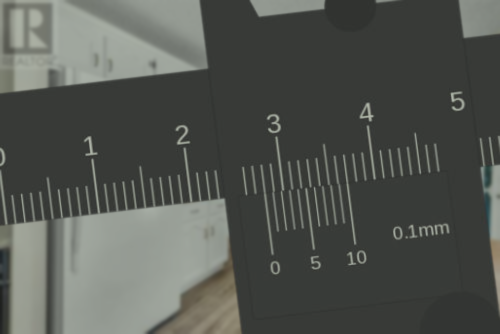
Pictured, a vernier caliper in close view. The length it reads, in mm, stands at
28.0 mm
